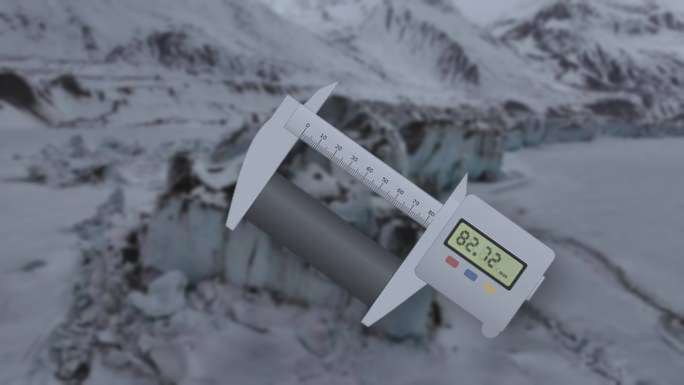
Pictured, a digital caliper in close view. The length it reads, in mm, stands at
82.72 mm
